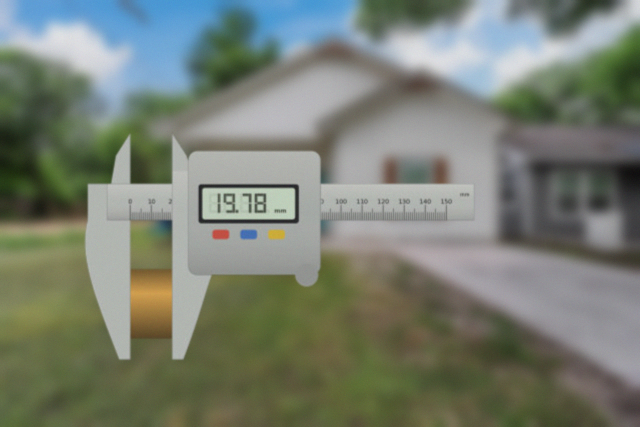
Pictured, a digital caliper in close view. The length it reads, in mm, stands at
19.78 mm
